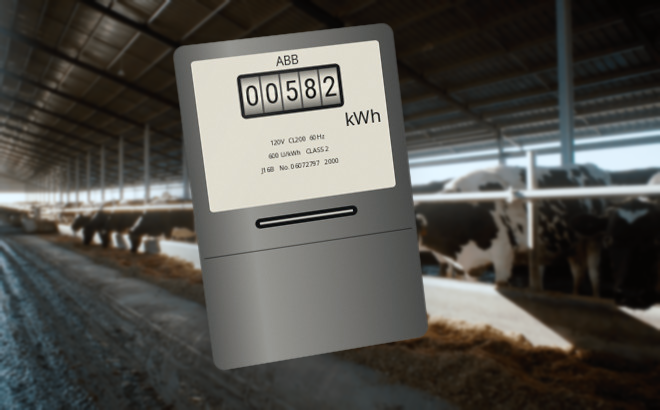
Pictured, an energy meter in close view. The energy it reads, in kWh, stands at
582 kWh
